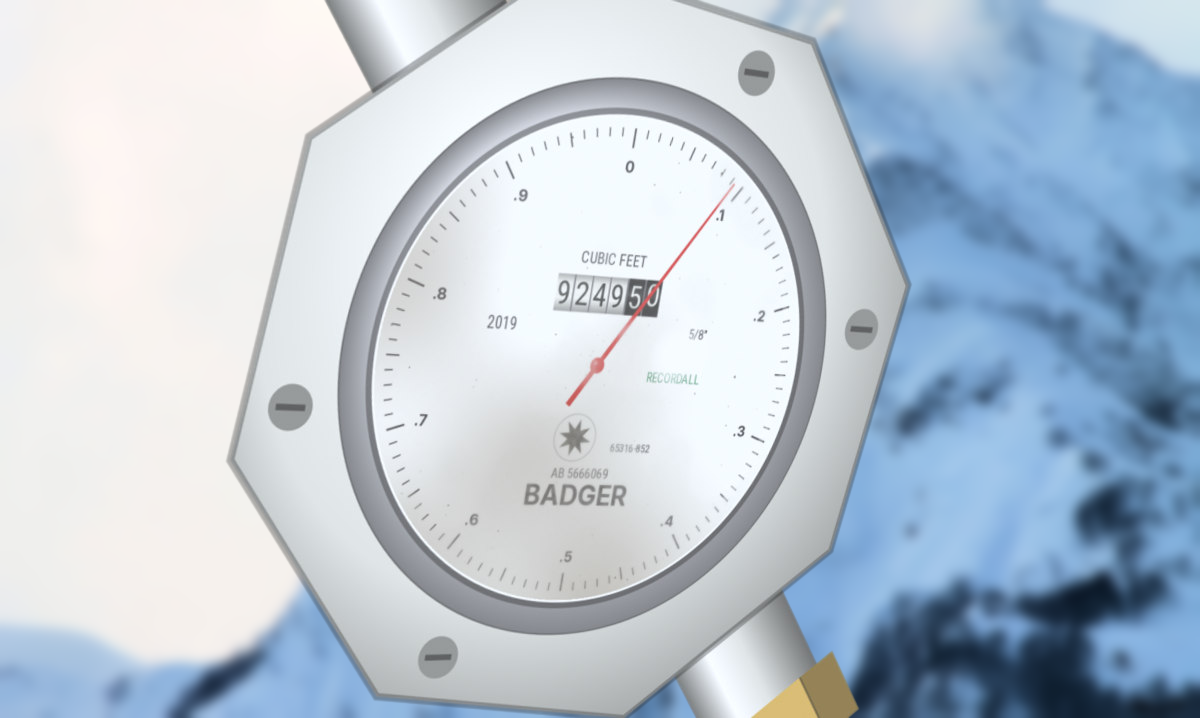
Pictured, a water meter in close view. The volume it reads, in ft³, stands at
924950.09 ft³
